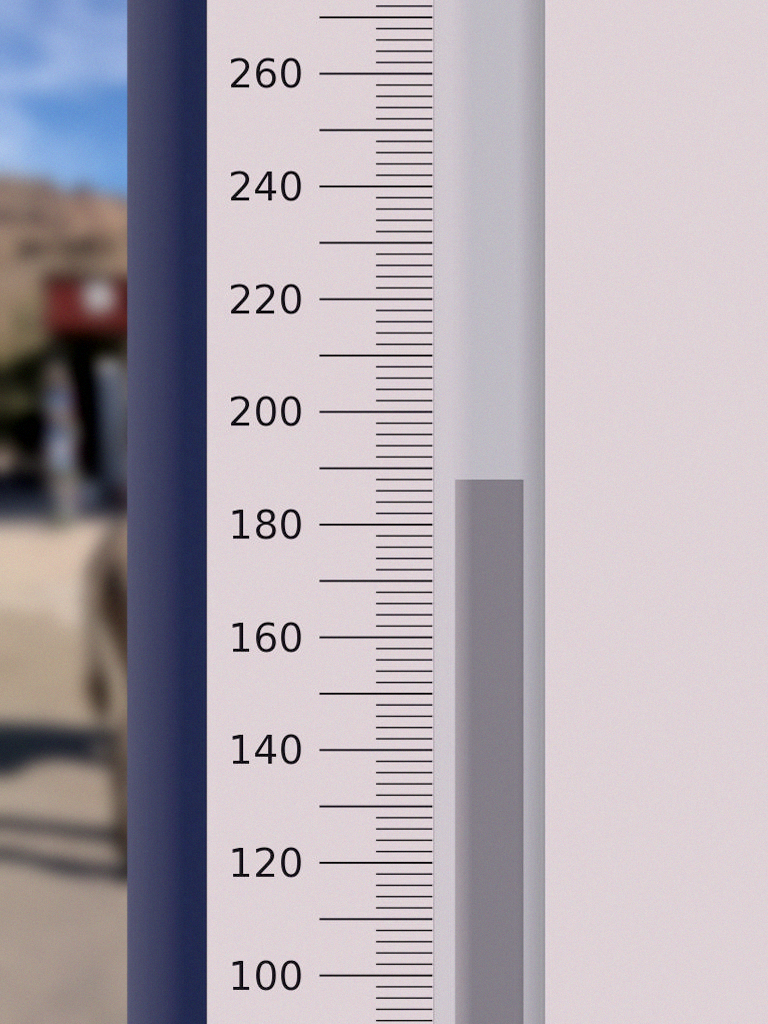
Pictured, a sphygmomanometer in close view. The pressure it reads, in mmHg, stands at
188 mmHg
